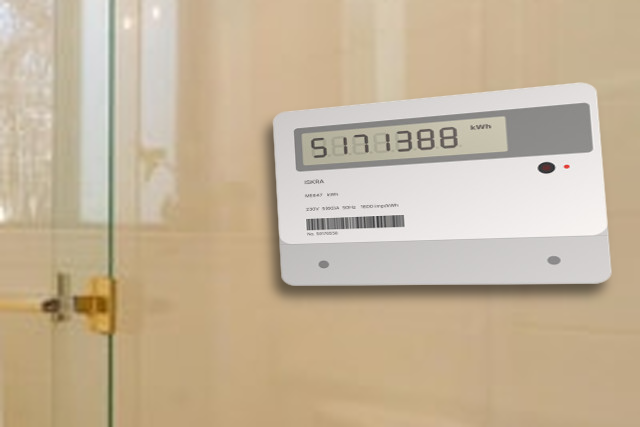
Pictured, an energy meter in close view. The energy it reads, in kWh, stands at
5171388 kWh
